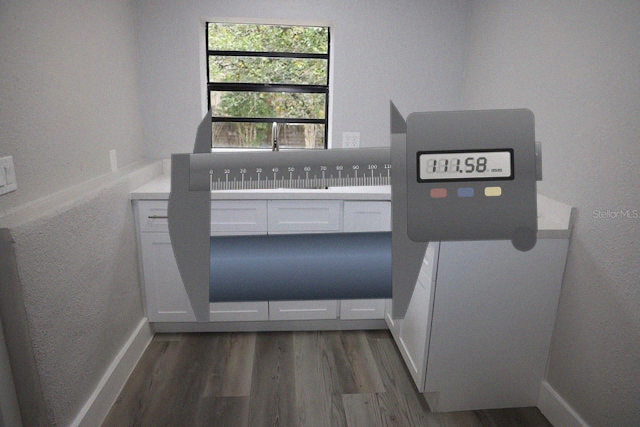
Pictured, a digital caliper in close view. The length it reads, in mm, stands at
111.58 mm
